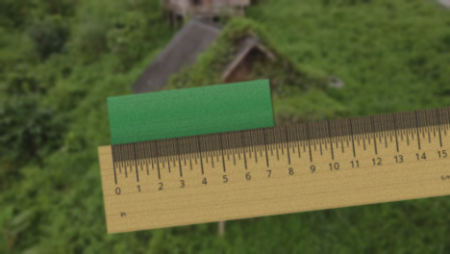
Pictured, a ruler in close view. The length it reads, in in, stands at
7.5 in
